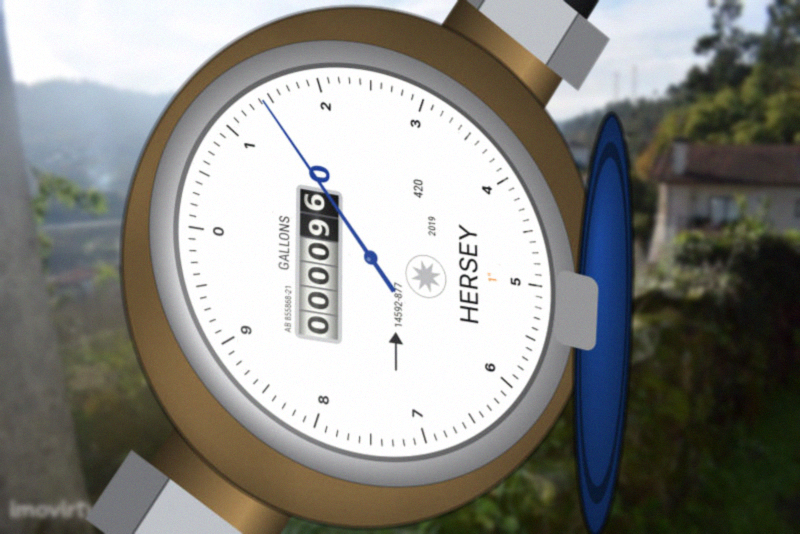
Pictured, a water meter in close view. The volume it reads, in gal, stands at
961.4 gal
